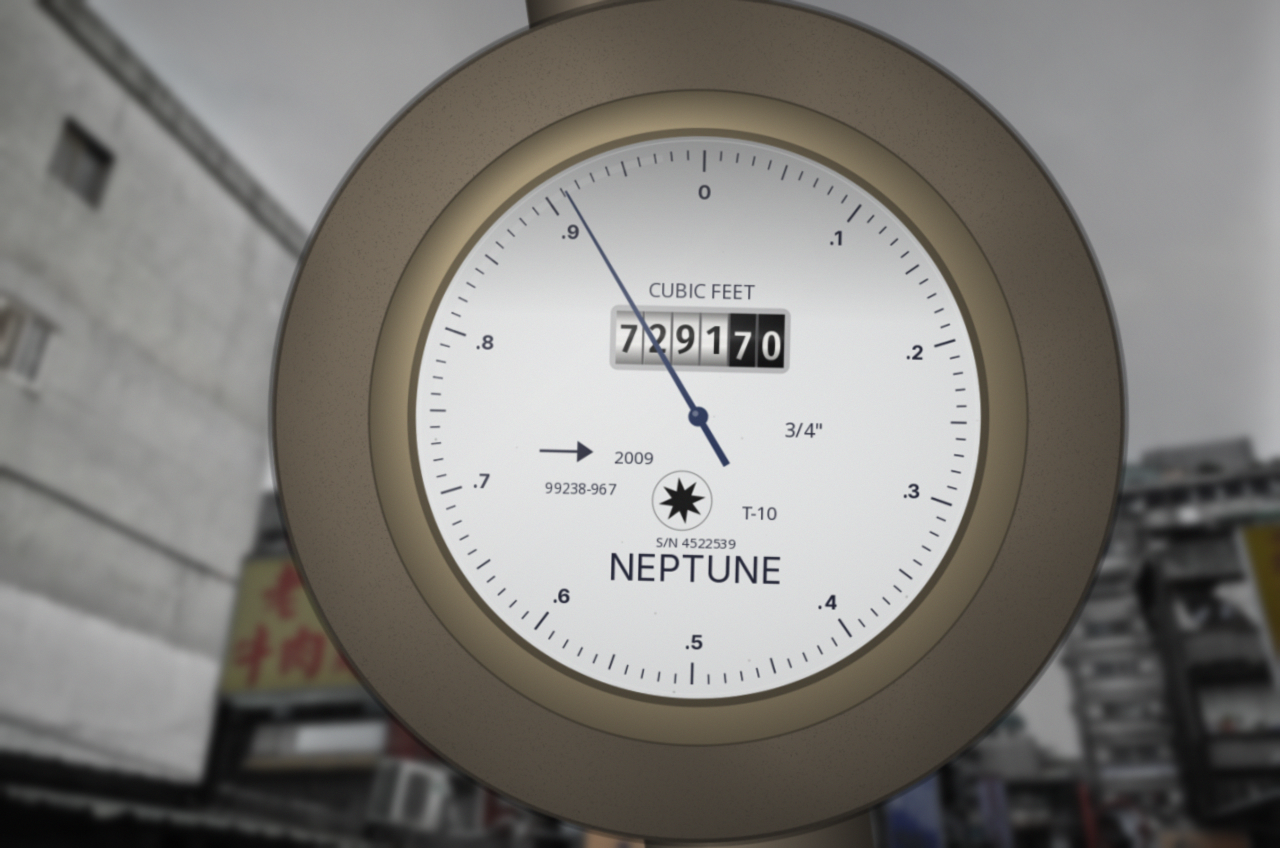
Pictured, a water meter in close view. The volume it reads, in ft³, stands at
729169.91 ft³
